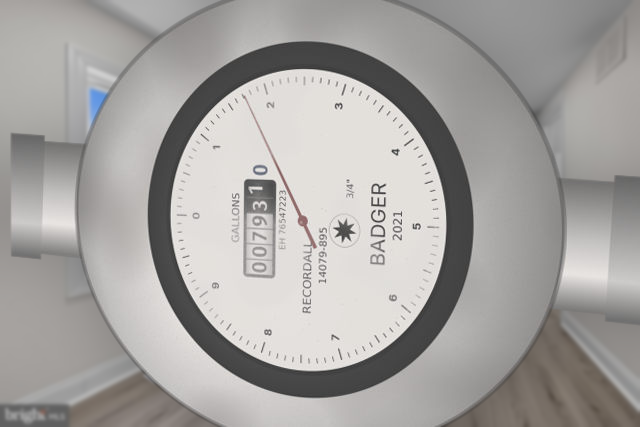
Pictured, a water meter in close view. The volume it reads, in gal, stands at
79311.7 gal
